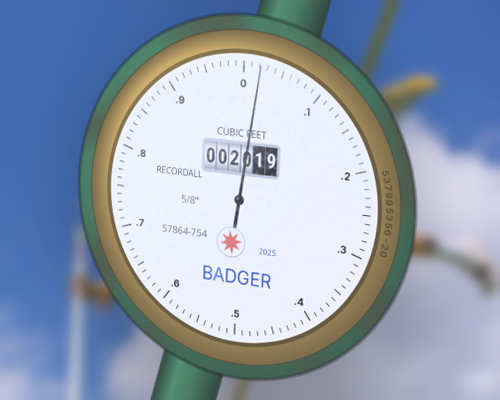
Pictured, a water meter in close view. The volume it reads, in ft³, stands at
2019.02 ft³
